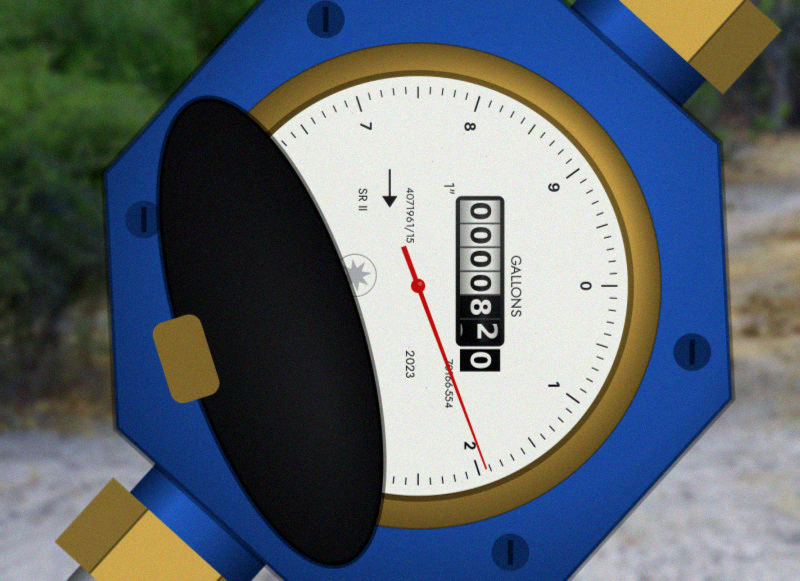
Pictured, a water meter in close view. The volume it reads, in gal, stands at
821.9 gal
